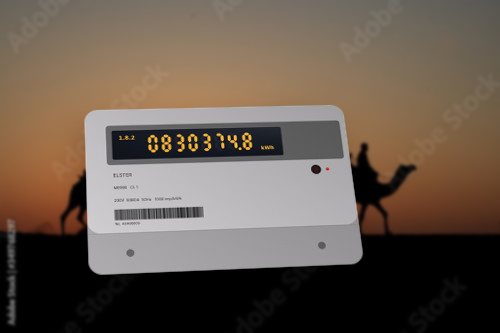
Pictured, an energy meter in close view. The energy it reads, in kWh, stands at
830374.8 kWh
